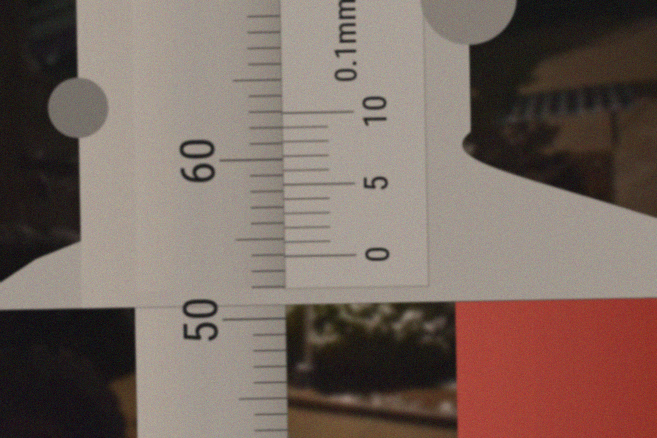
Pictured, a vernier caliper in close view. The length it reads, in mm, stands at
53.9 mm
